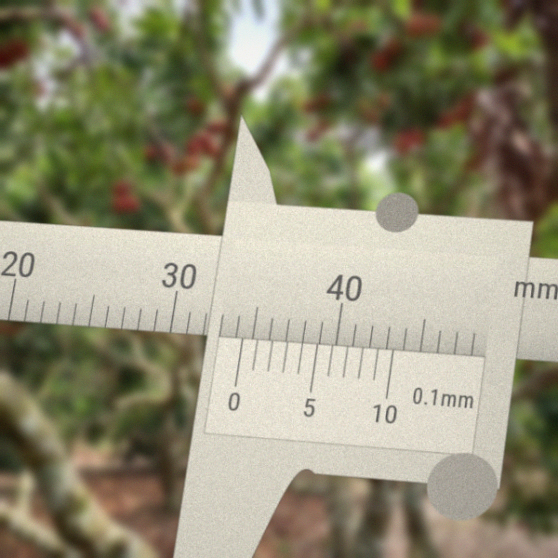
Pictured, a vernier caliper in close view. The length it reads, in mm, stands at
34.4 mm
